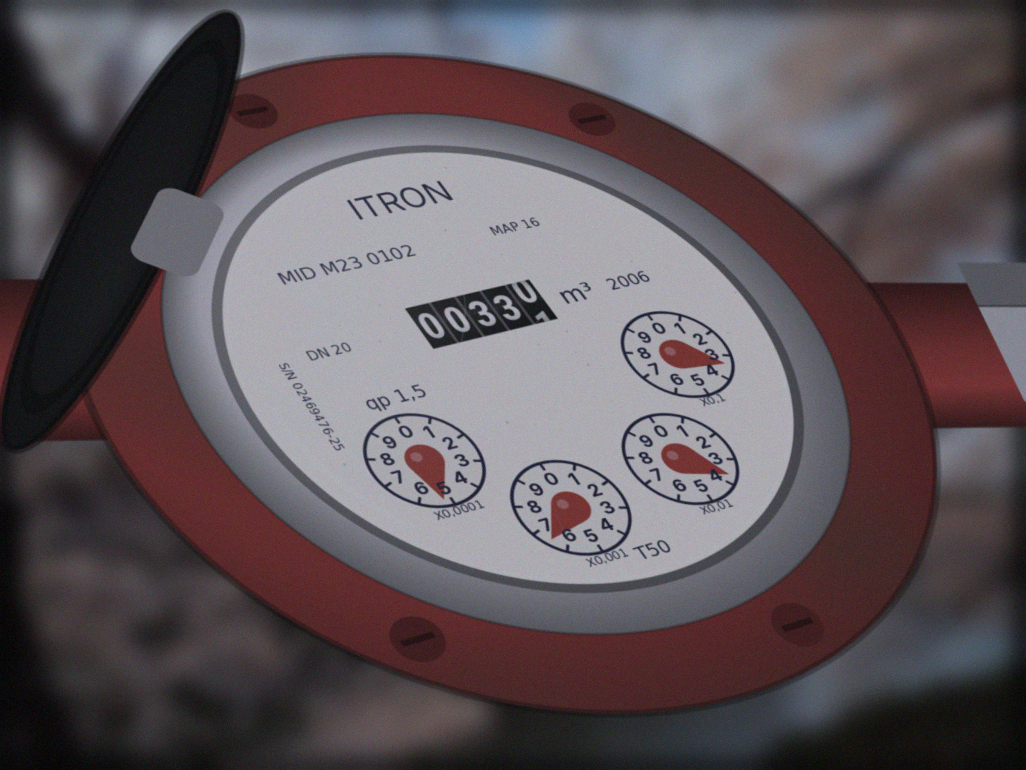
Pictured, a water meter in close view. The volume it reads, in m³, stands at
330.3365 m³
